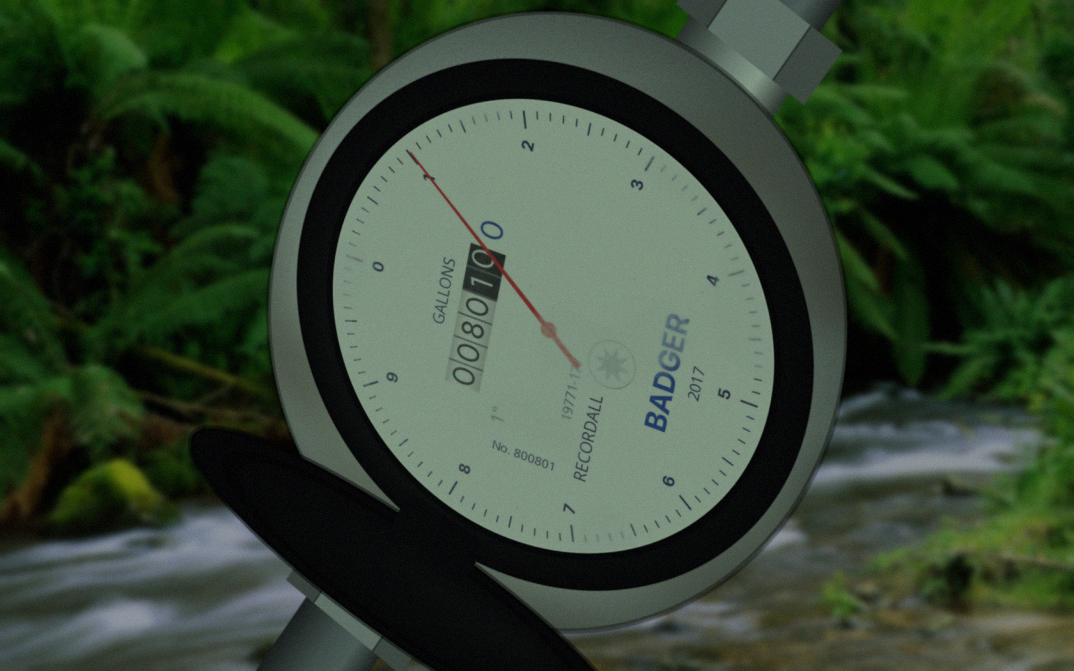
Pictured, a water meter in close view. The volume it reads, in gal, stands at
80101.0 gal
